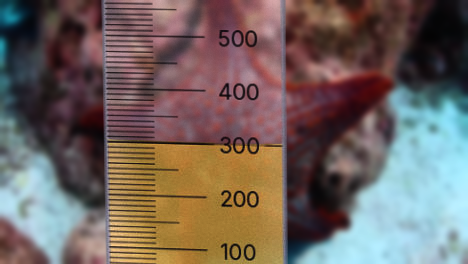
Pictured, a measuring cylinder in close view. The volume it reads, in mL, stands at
300 mL
